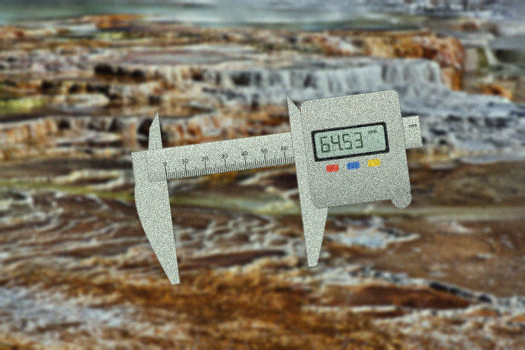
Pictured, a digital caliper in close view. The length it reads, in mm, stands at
64.53 mm
